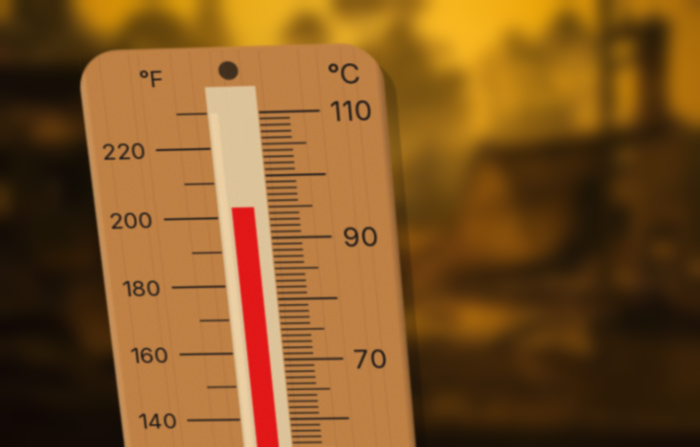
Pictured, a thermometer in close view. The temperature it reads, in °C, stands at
95 °C
